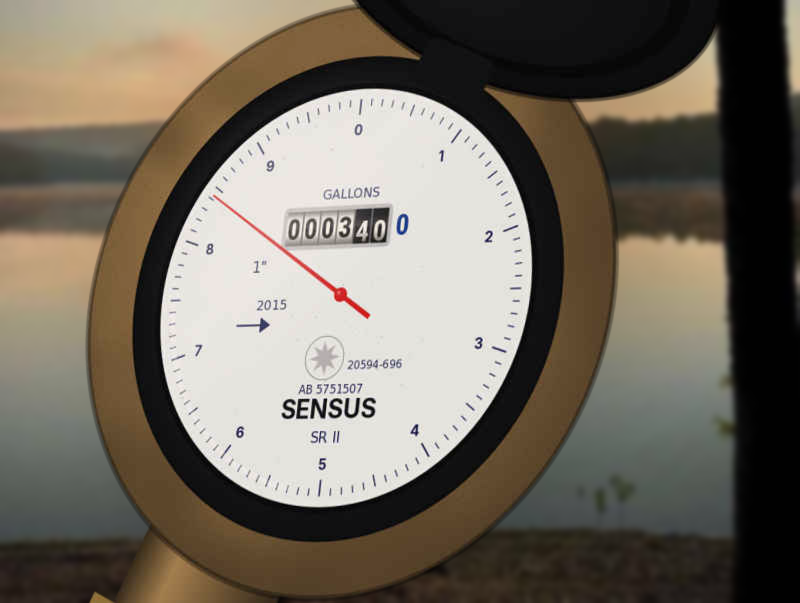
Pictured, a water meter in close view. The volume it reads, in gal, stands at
3398.4 gal
